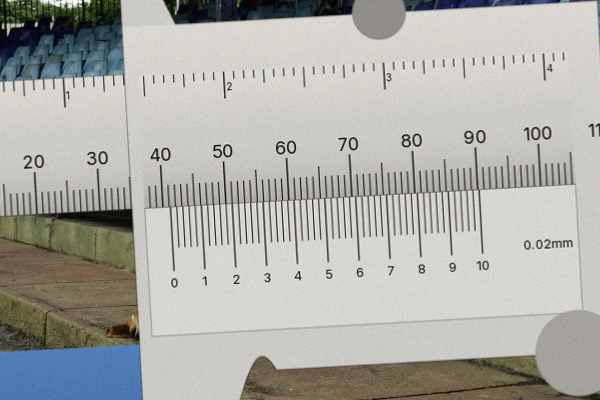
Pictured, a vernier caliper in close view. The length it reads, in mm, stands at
41.2 mm
